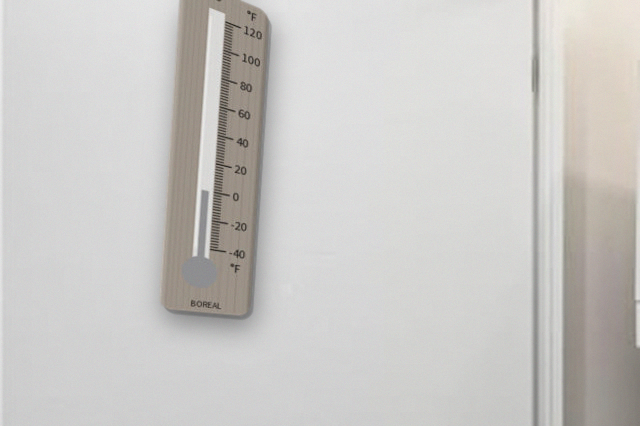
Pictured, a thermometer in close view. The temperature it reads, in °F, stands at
0 °F
